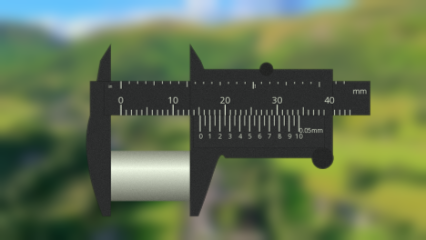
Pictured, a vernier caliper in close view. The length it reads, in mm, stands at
15.2 mm
